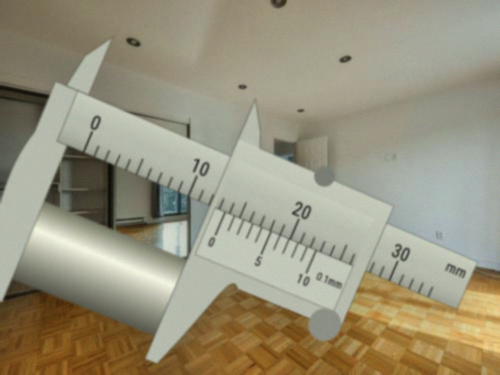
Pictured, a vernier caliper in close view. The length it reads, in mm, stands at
13.6 mm
